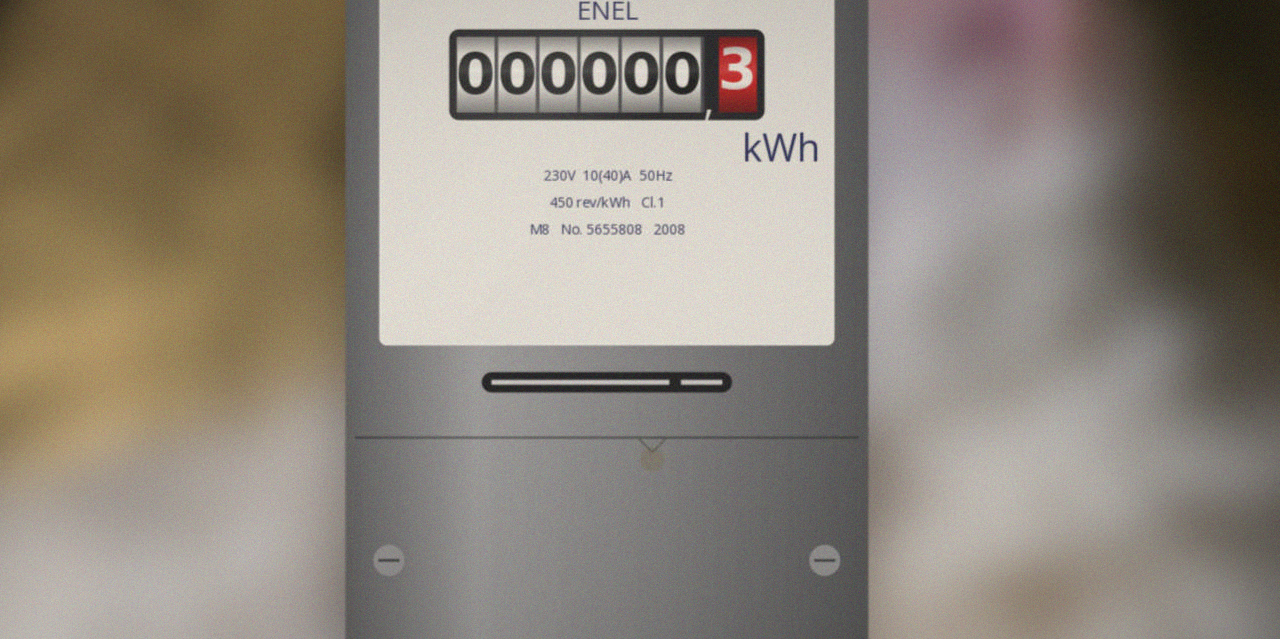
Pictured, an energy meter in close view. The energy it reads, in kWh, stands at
0.3 kWh
